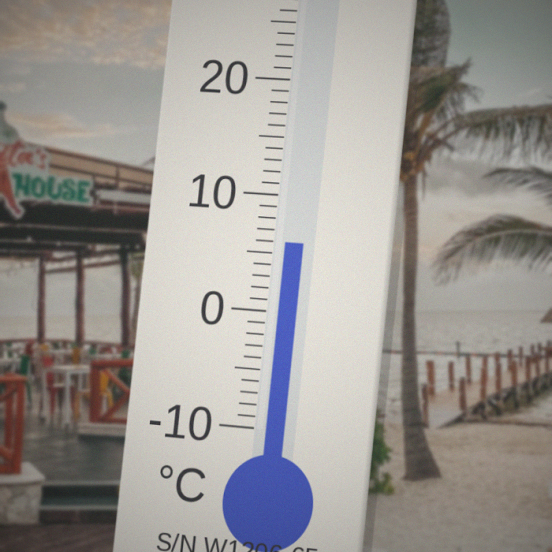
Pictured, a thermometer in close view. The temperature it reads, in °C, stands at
6 °C
